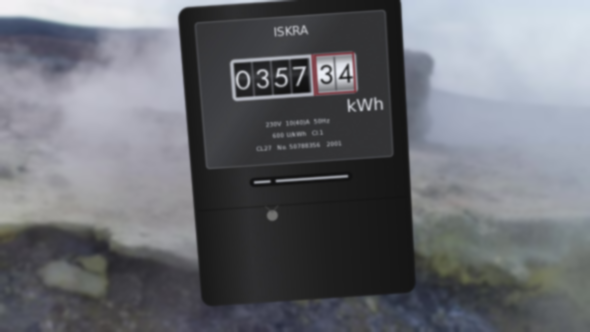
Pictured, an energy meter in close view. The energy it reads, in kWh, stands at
357.34 kWh
